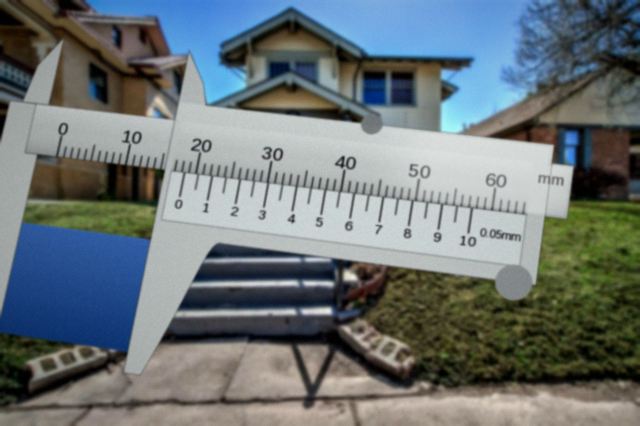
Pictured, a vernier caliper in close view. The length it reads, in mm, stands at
18.4 mm
